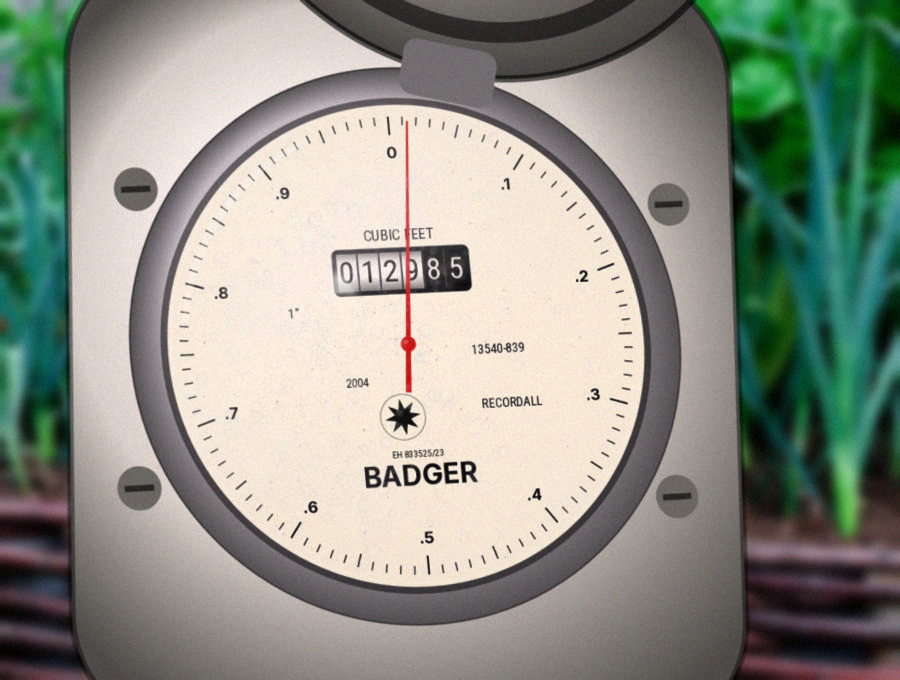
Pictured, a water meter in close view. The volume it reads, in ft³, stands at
12985.01 ft³
